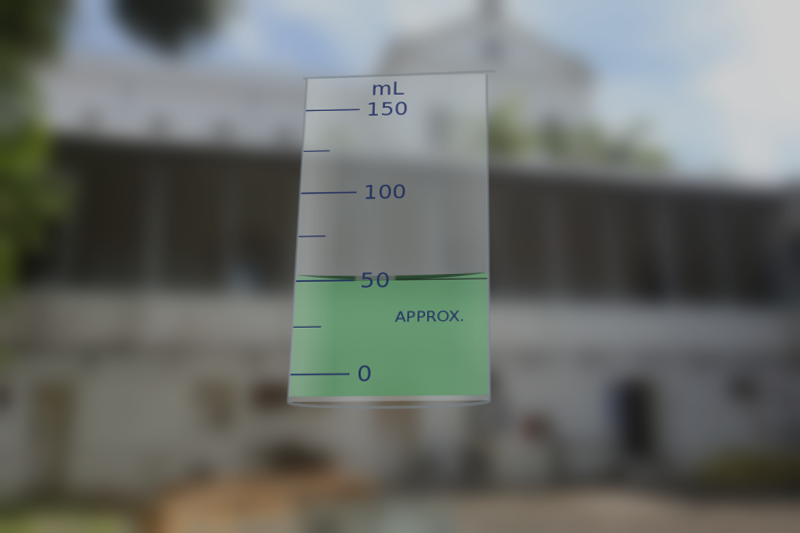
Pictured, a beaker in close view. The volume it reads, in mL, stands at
50 mL
